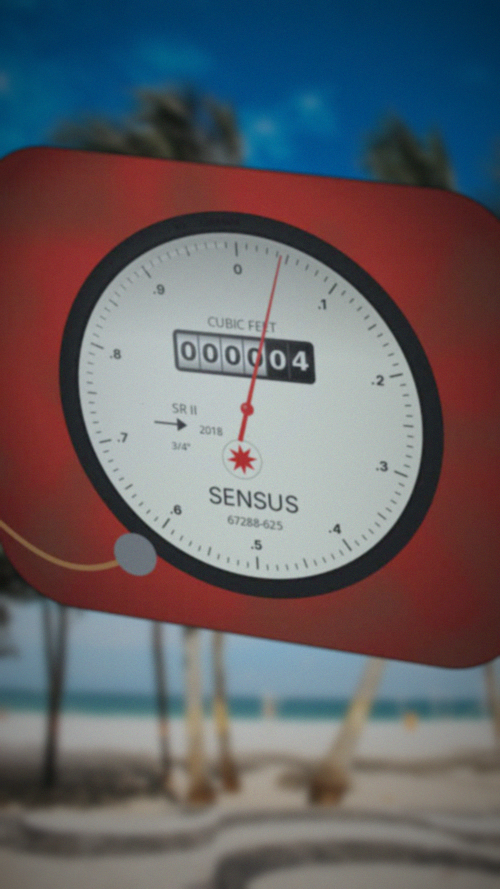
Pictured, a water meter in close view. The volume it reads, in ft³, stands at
4.04 ft³
